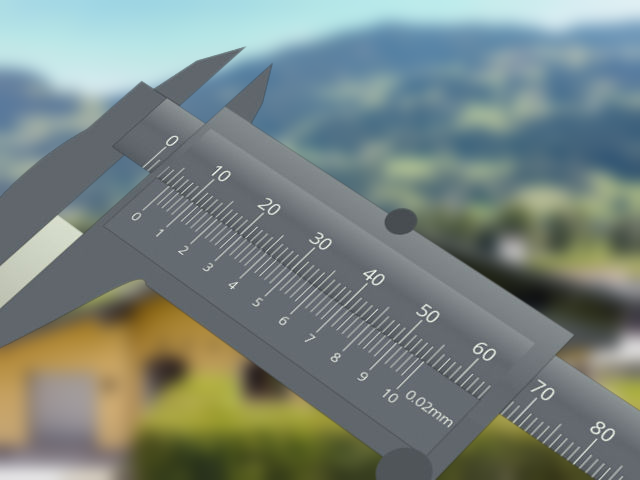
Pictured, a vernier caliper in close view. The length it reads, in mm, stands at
5.6 mm
